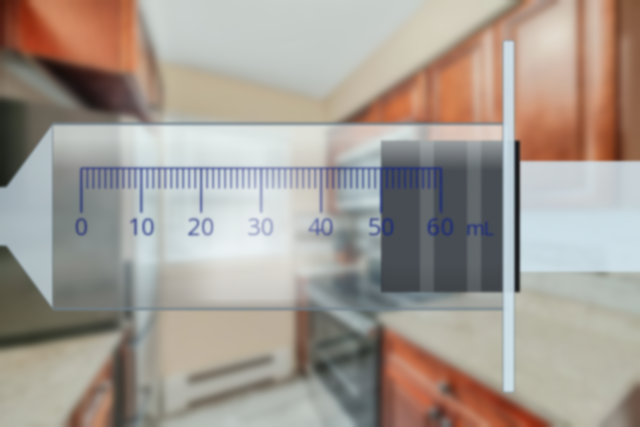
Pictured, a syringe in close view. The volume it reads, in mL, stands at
50 mL
